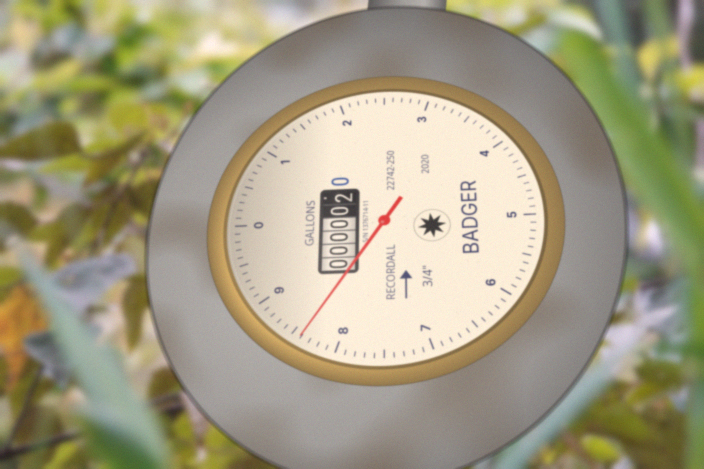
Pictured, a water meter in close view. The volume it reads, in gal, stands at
18.4 gal
